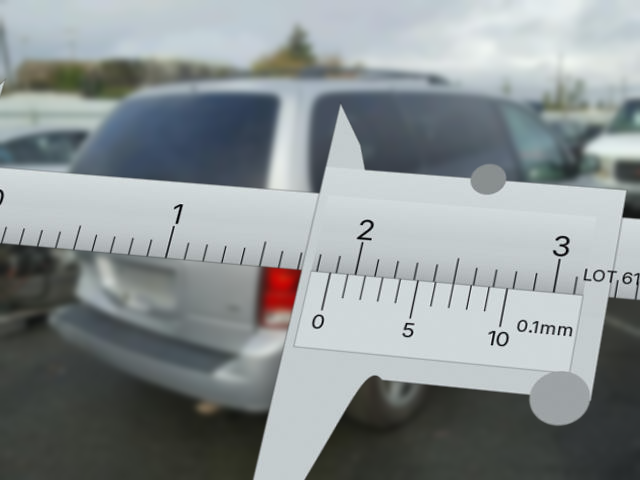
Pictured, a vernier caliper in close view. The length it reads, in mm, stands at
18.7 mm
